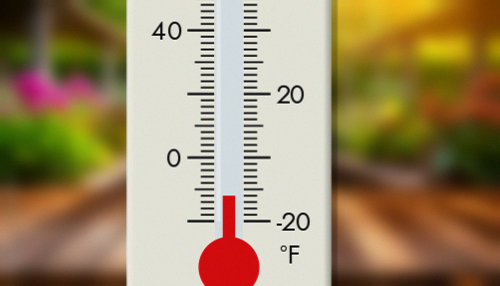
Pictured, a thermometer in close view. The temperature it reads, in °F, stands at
-12 °F
